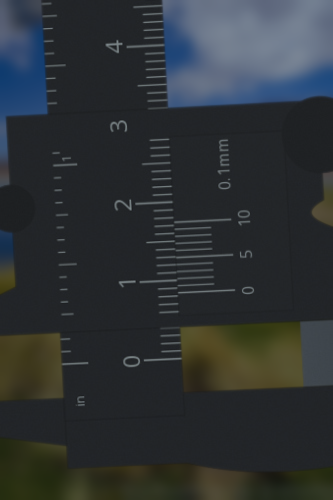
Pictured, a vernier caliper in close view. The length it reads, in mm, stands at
8.4 mm
